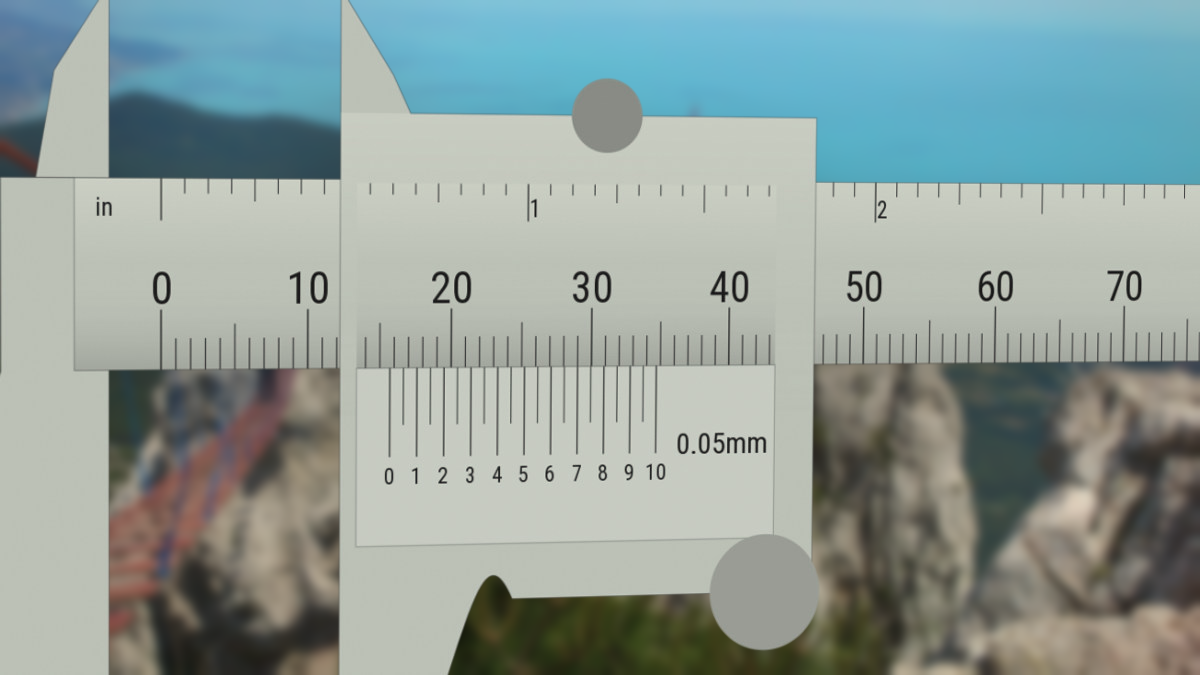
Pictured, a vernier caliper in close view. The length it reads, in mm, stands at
15.7 mm
